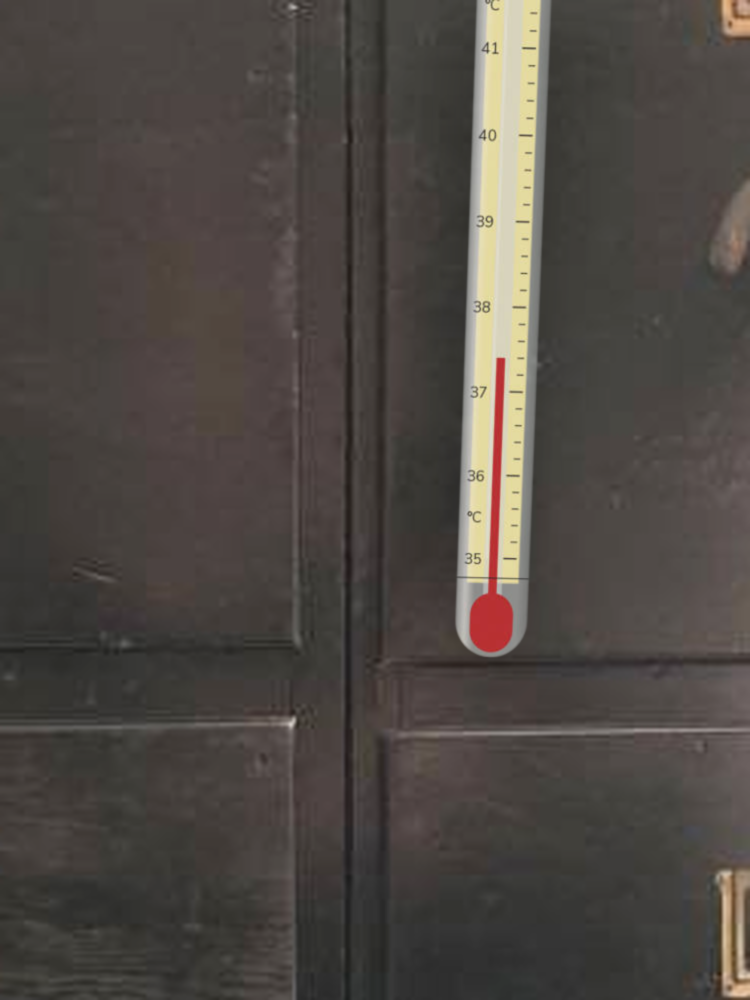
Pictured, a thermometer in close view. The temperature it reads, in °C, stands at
37.4 °C
